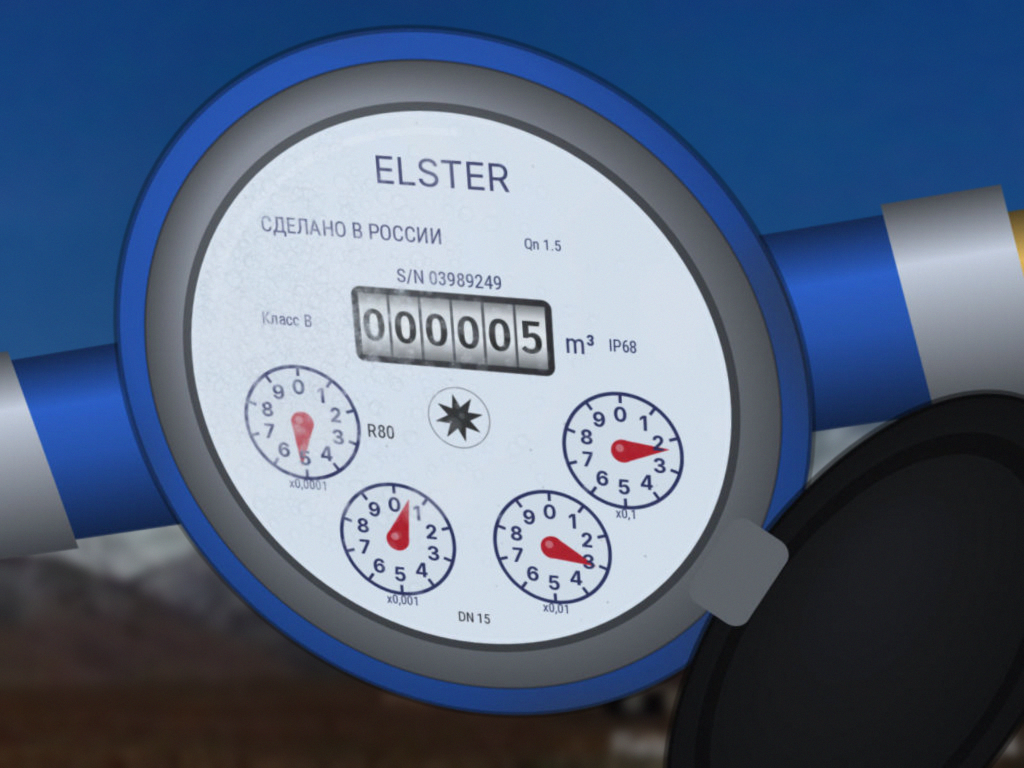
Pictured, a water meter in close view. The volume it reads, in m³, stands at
5.2305 m³
